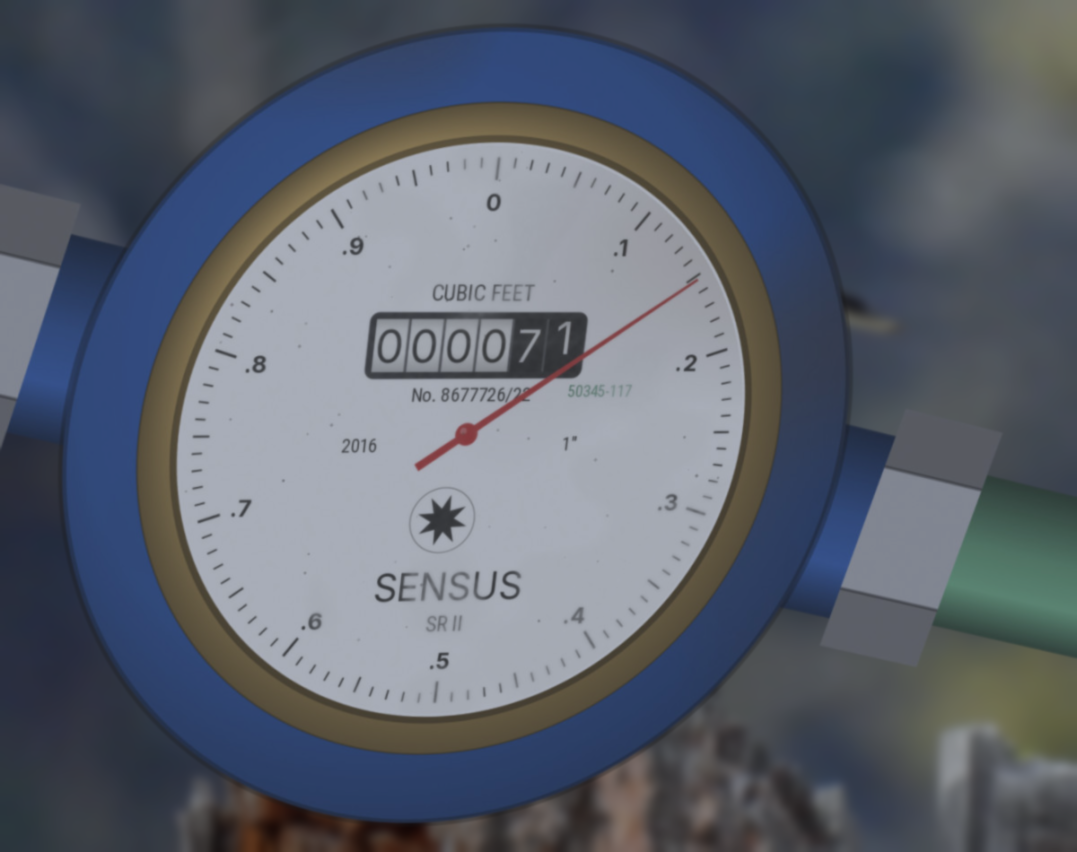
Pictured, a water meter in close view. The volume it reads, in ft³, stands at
71.15 ft³
